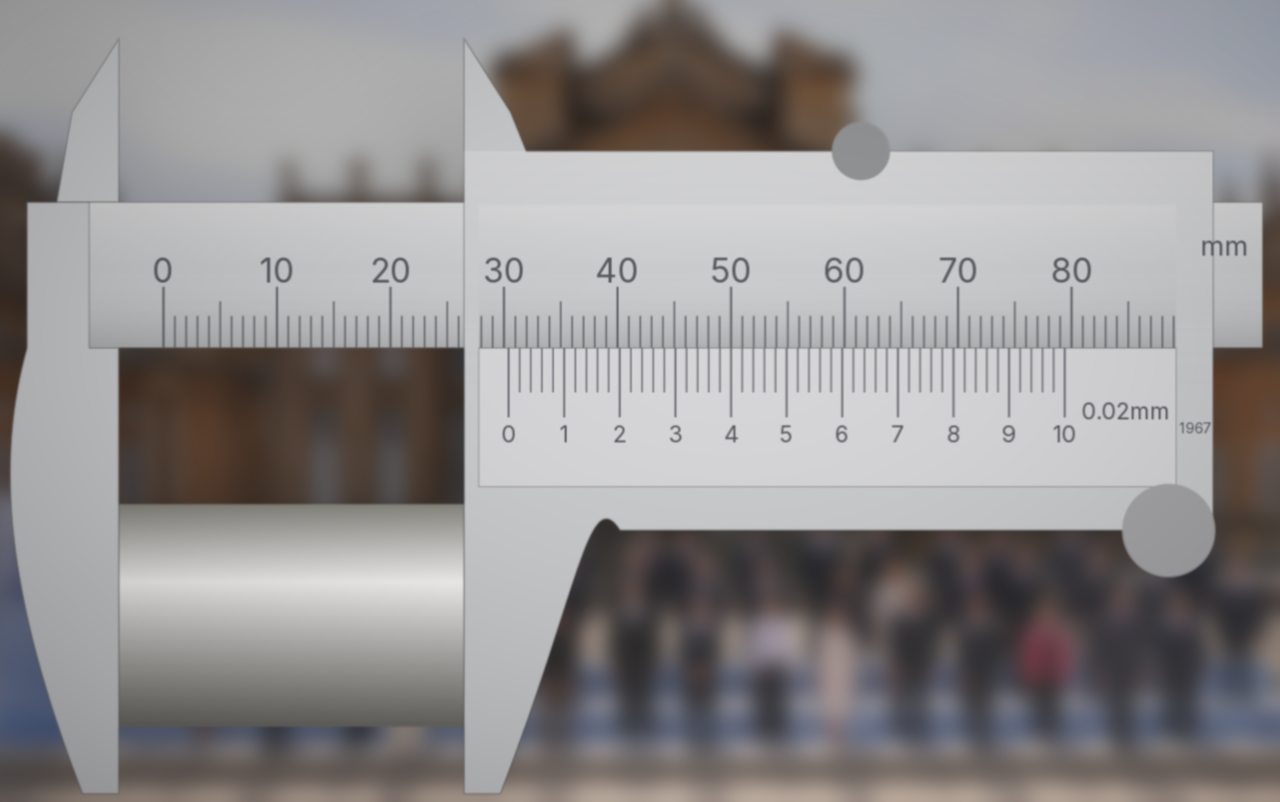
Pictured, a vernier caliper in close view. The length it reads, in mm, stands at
30.4 mm
